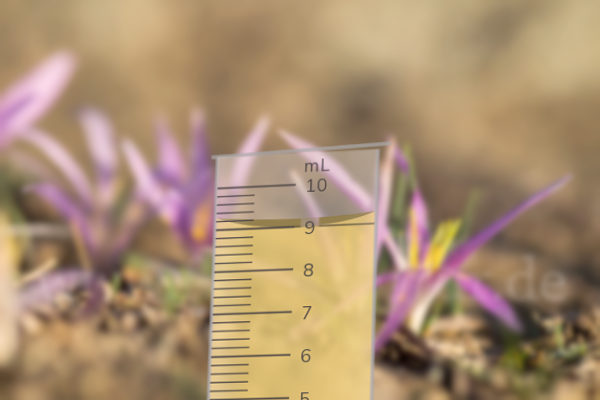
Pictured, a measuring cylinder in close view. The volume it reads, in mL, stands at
9 mL
